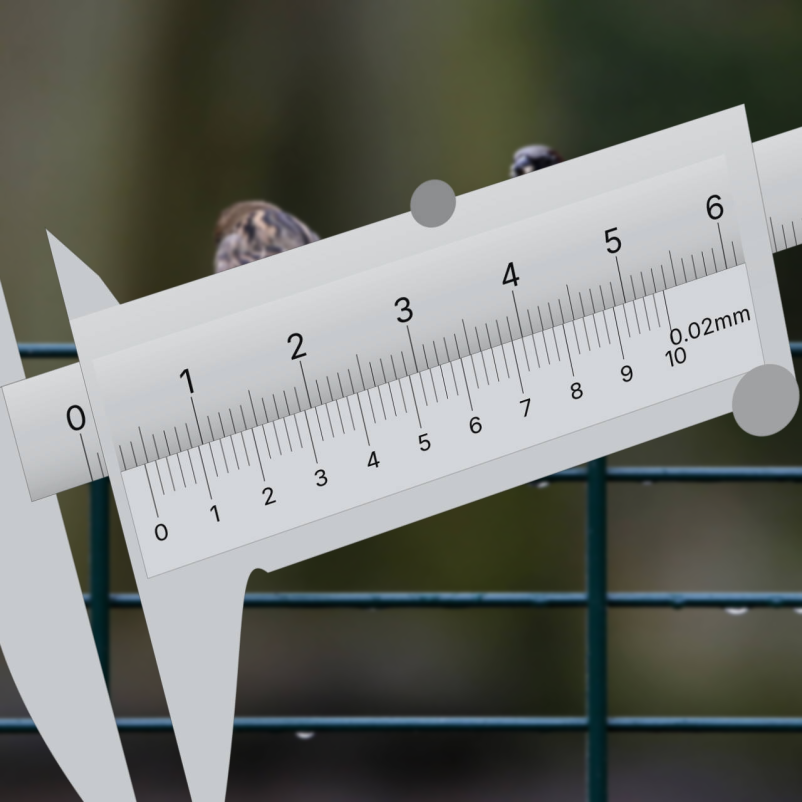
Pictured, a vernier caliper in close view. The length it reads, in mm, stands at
4.7 mm
